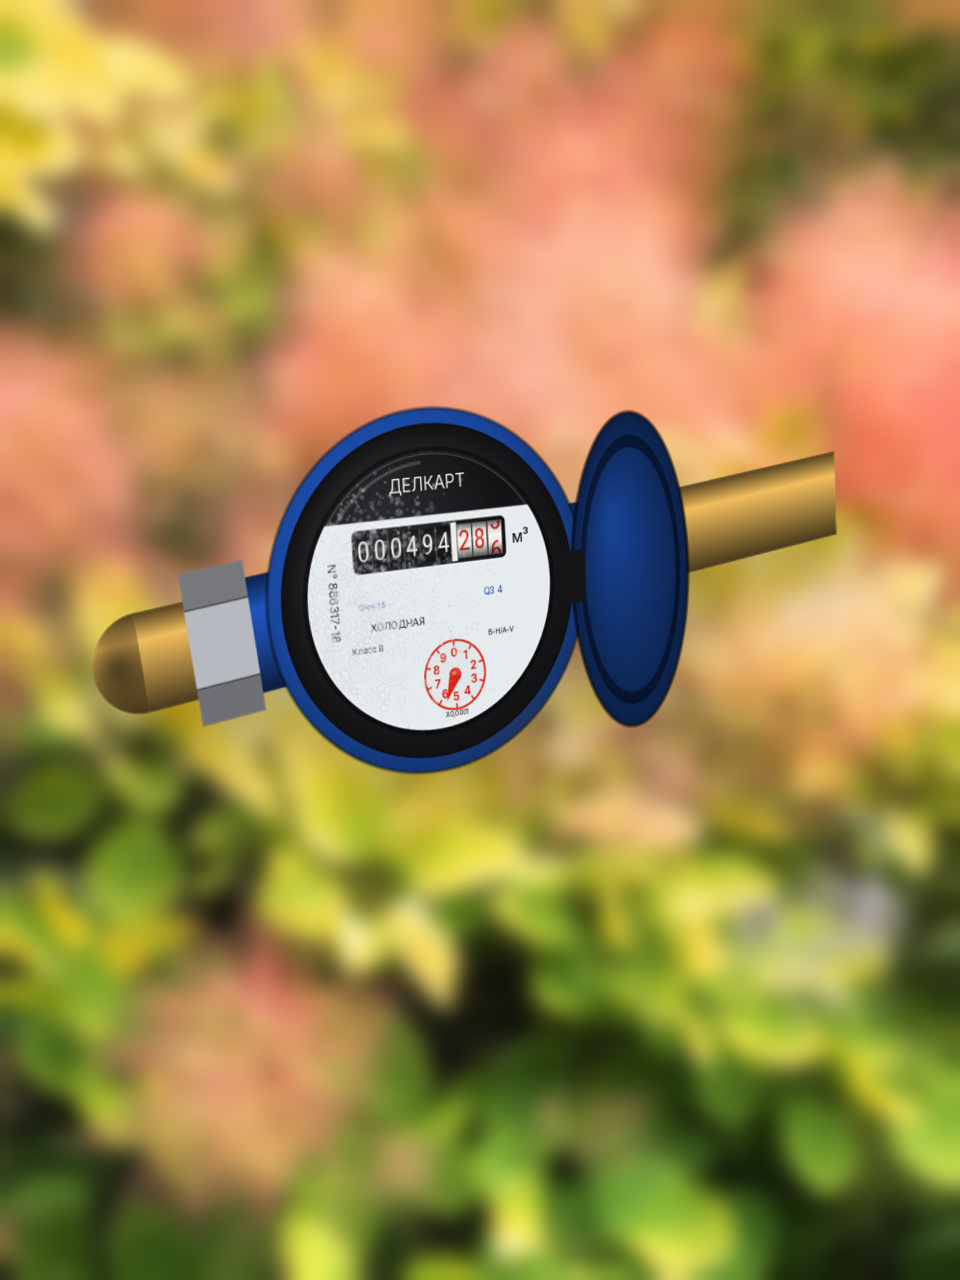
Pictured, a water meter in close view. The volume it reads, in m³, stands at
494.2855 m³
